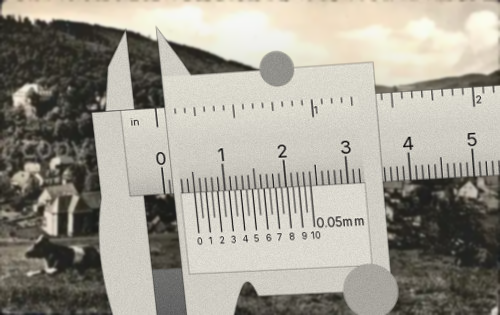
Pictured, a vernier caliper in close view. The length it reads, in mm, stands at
5.0 mm
